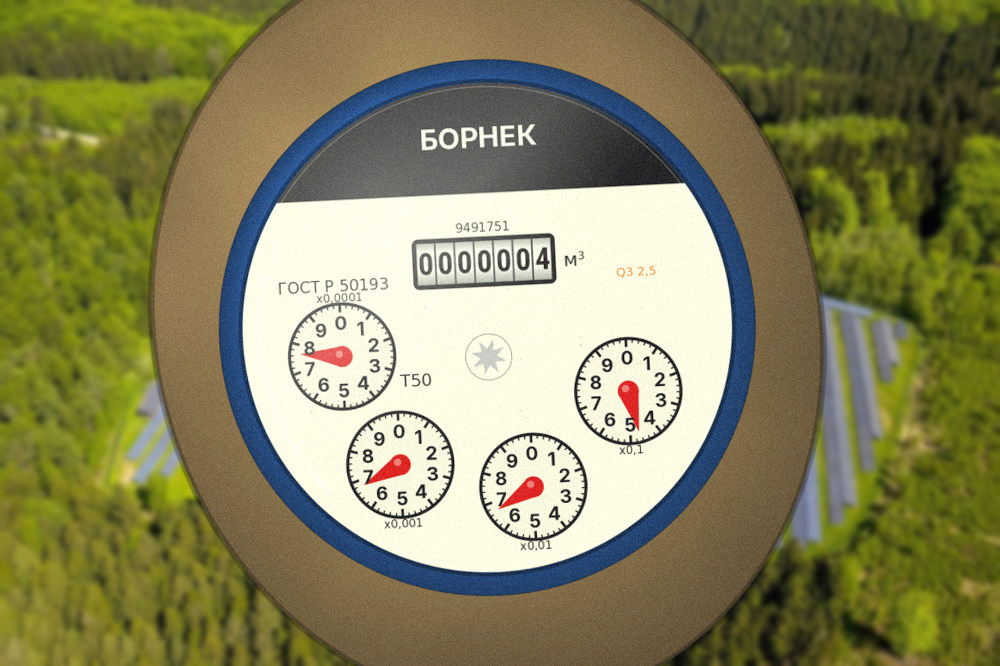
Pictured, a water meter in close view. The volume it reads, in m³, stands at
4.4667 m³
